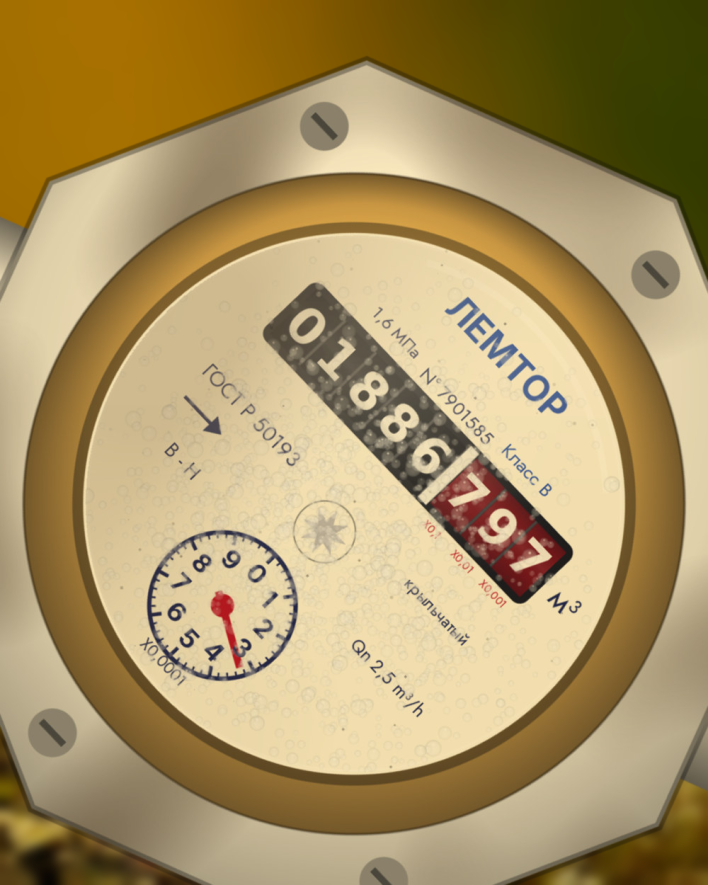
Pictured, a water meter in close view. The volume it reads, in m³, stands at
1886.7973 m³
